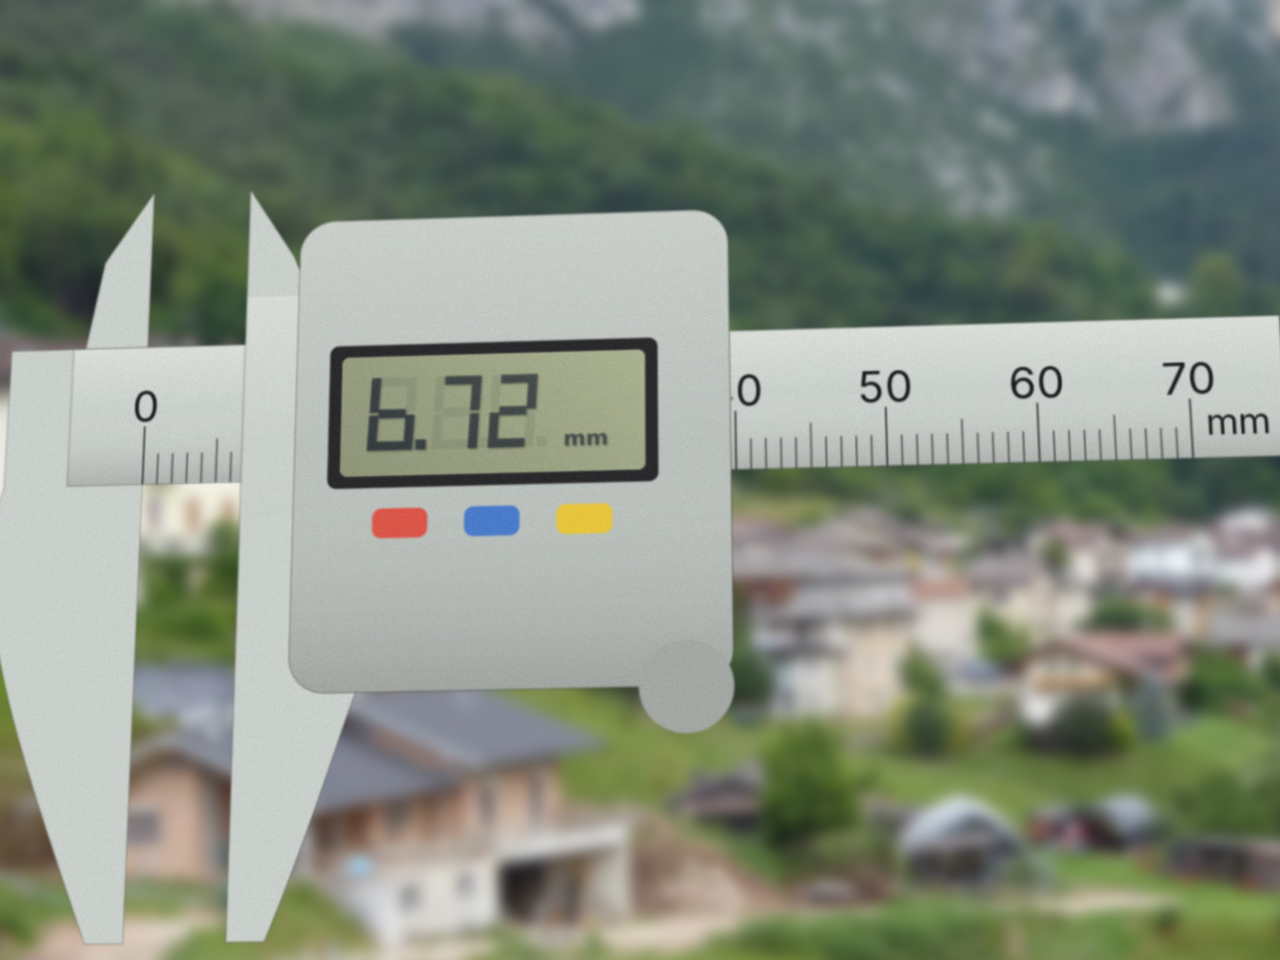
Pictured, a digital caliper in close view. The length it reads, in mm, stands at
6.72 mm
